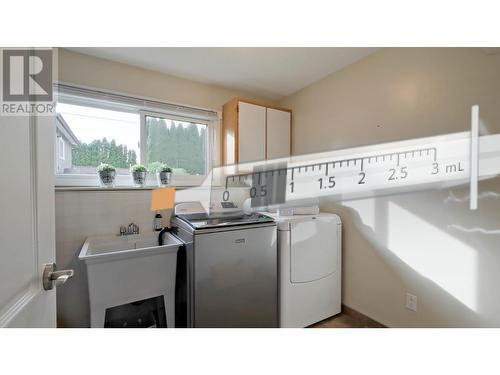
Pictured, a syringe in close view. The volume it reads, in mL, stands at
0.4 mL
